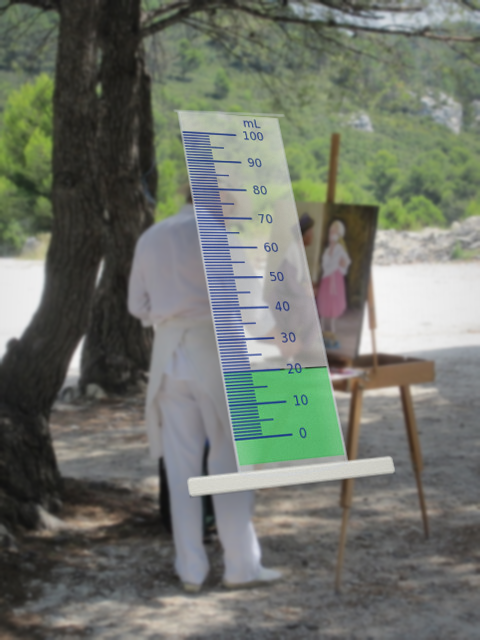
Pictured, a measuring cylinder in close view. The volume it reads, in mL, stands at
20 mL
